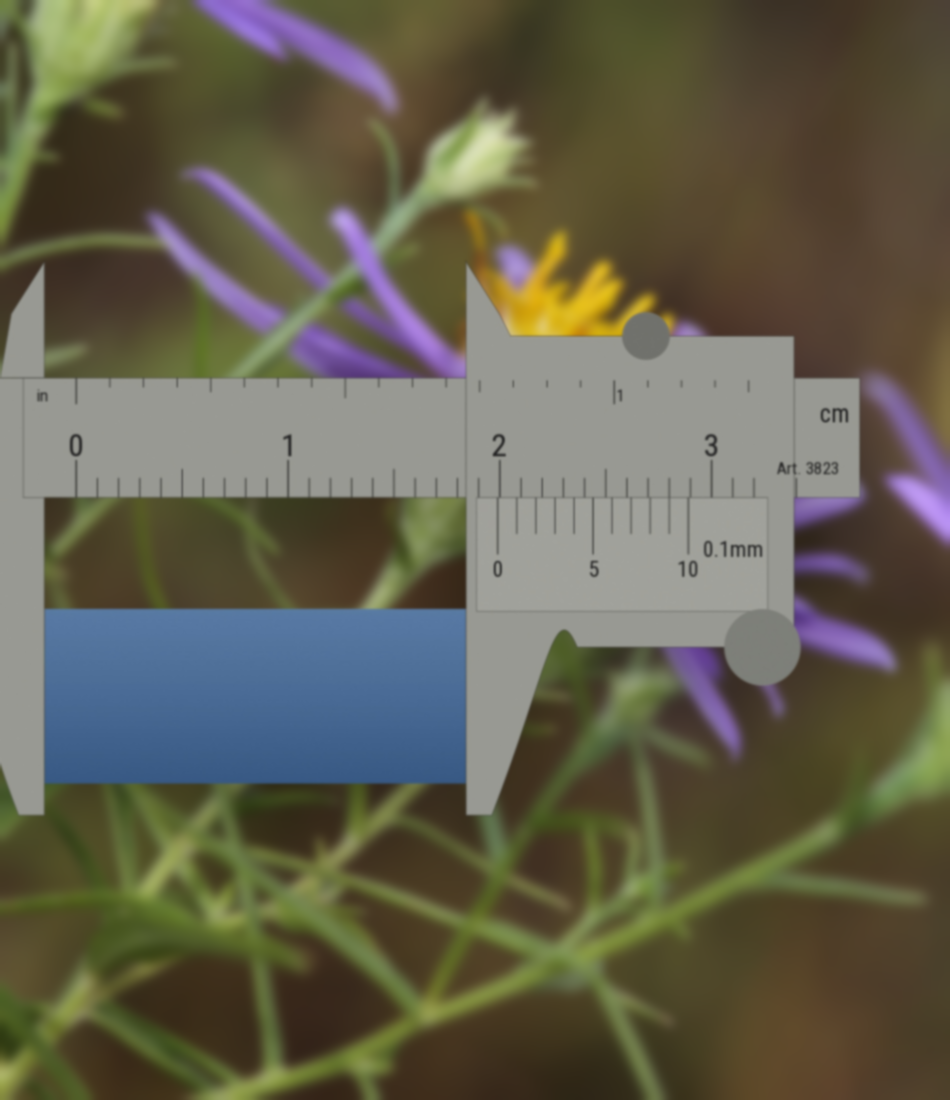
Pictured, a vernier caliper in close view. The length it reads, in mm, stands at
19.9 mm
